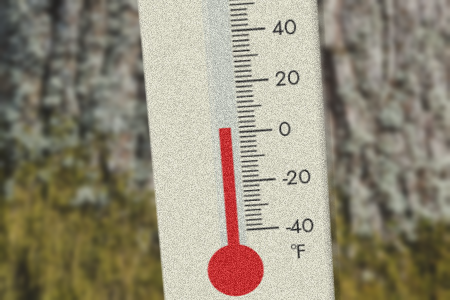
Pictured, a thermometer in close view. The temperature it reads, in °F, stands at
2 °F
